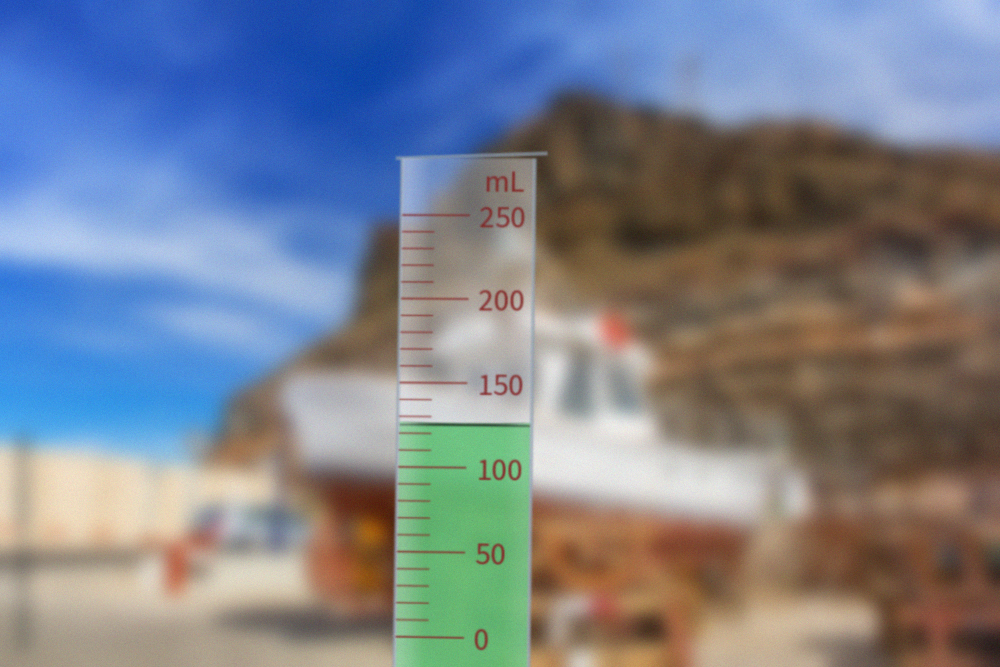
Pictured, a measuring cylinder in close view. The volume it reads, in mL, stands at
125 mL
